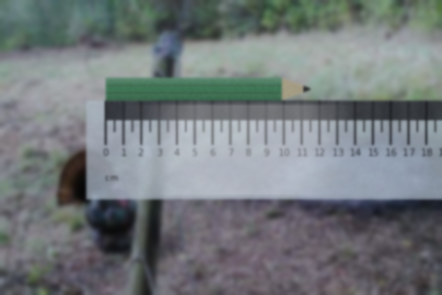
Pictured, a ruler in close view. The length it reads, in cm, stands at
11.5 cm
